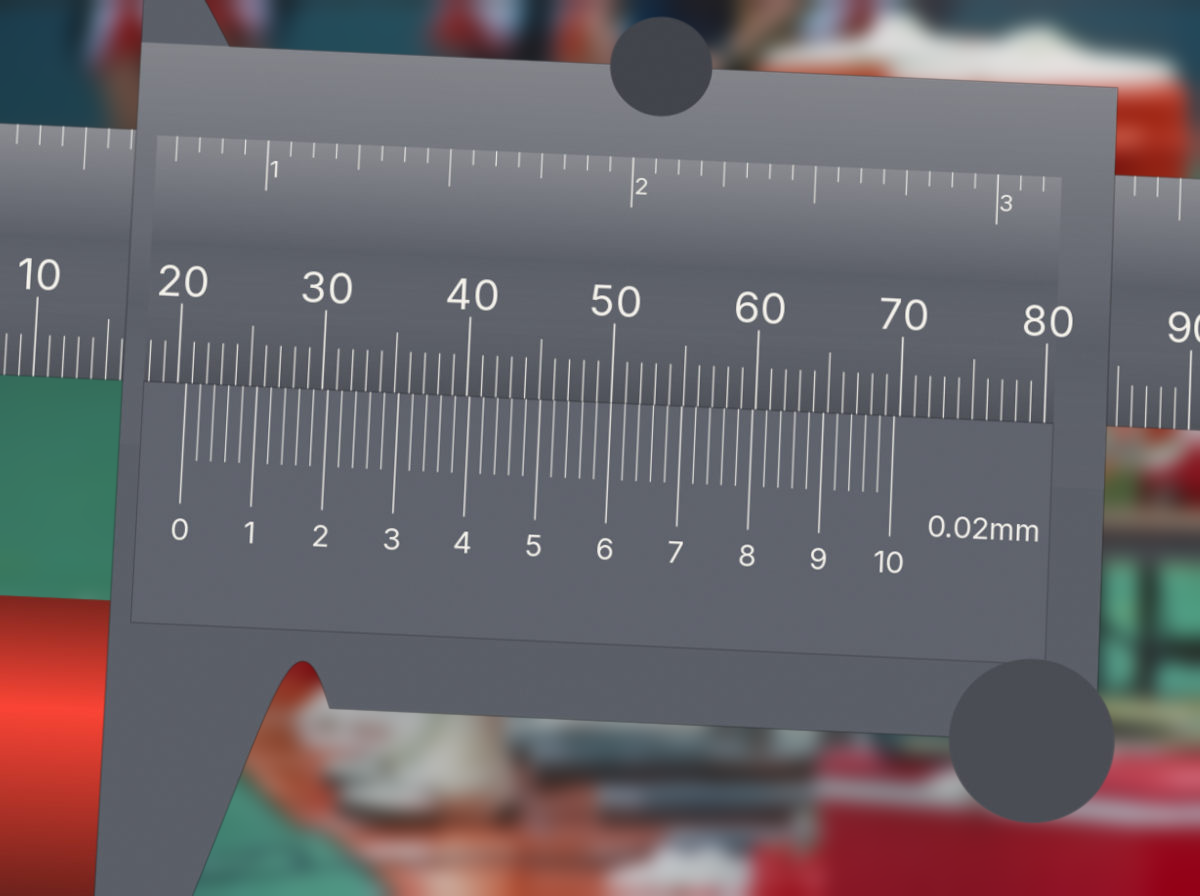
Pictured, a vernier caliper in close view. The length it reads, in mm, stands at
20.6 mm
